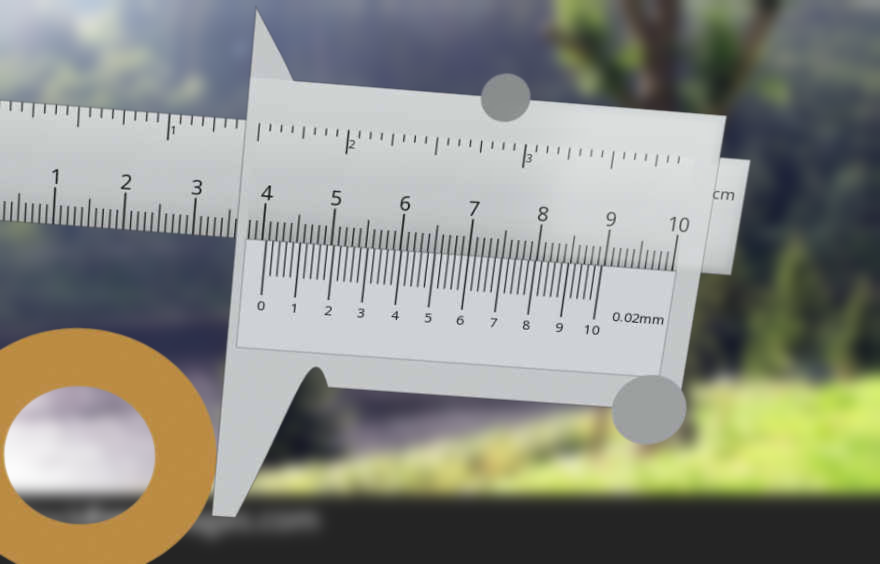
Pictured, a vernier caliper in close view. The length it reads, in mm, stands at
40.6 mm
